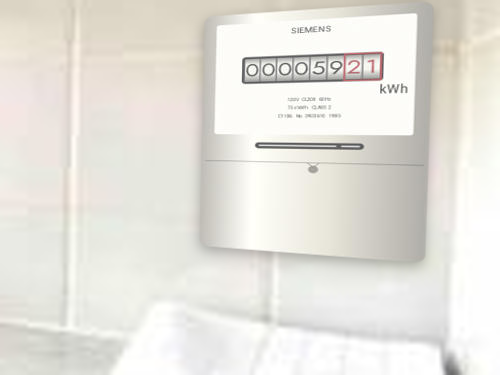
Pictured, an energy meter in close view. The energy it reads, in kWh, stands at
59.21 kWh
